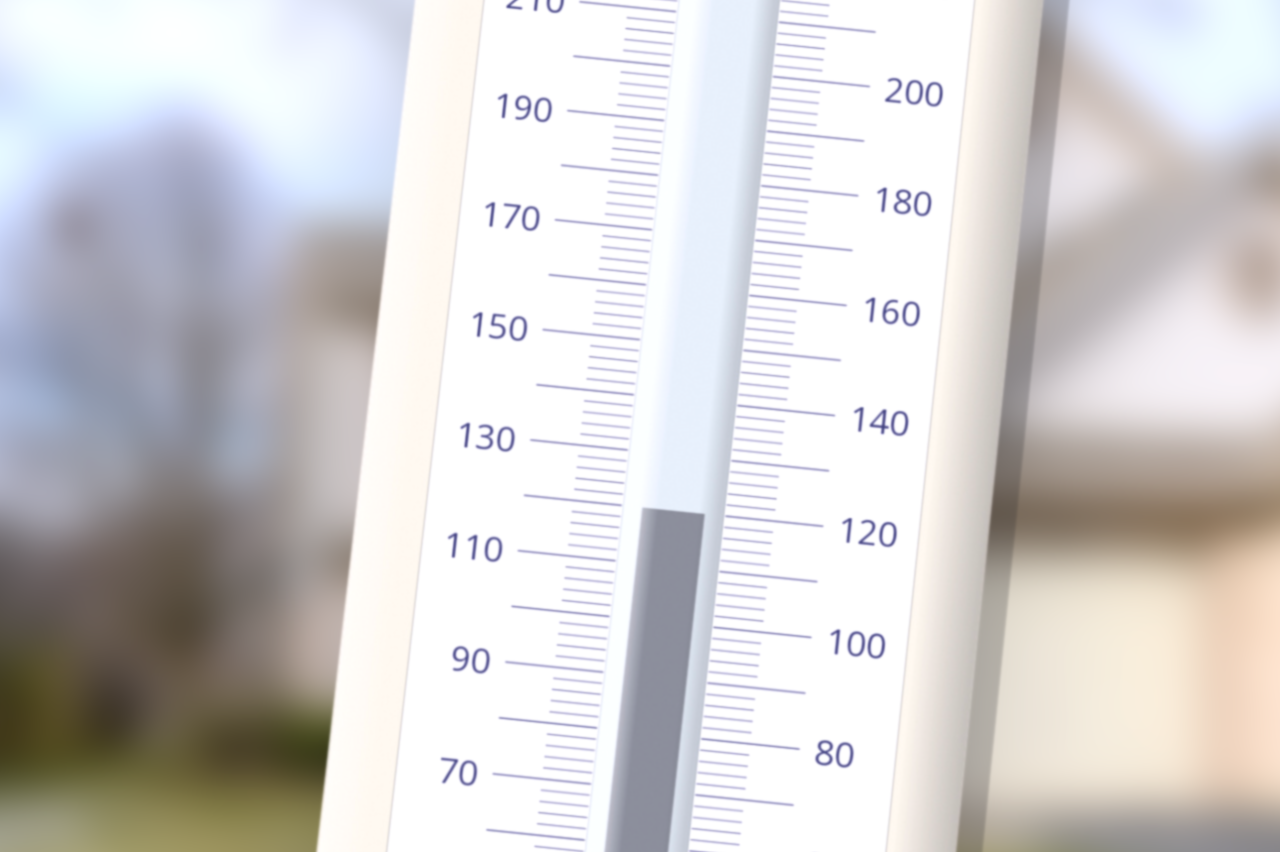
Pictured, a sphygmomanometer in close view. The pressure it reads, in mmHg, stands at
120 mmHg
